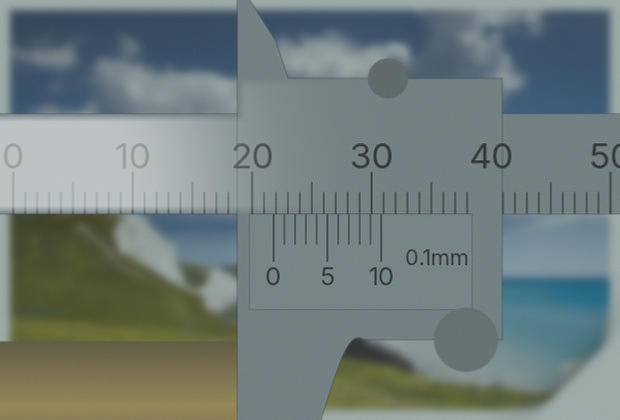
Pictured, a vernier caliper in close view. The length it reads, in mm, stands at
21.8 mm
